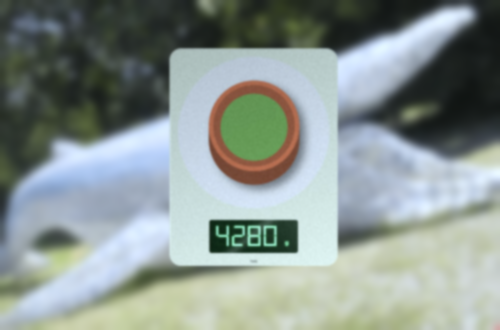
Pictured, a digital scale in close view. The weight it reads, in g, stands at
4280 g
